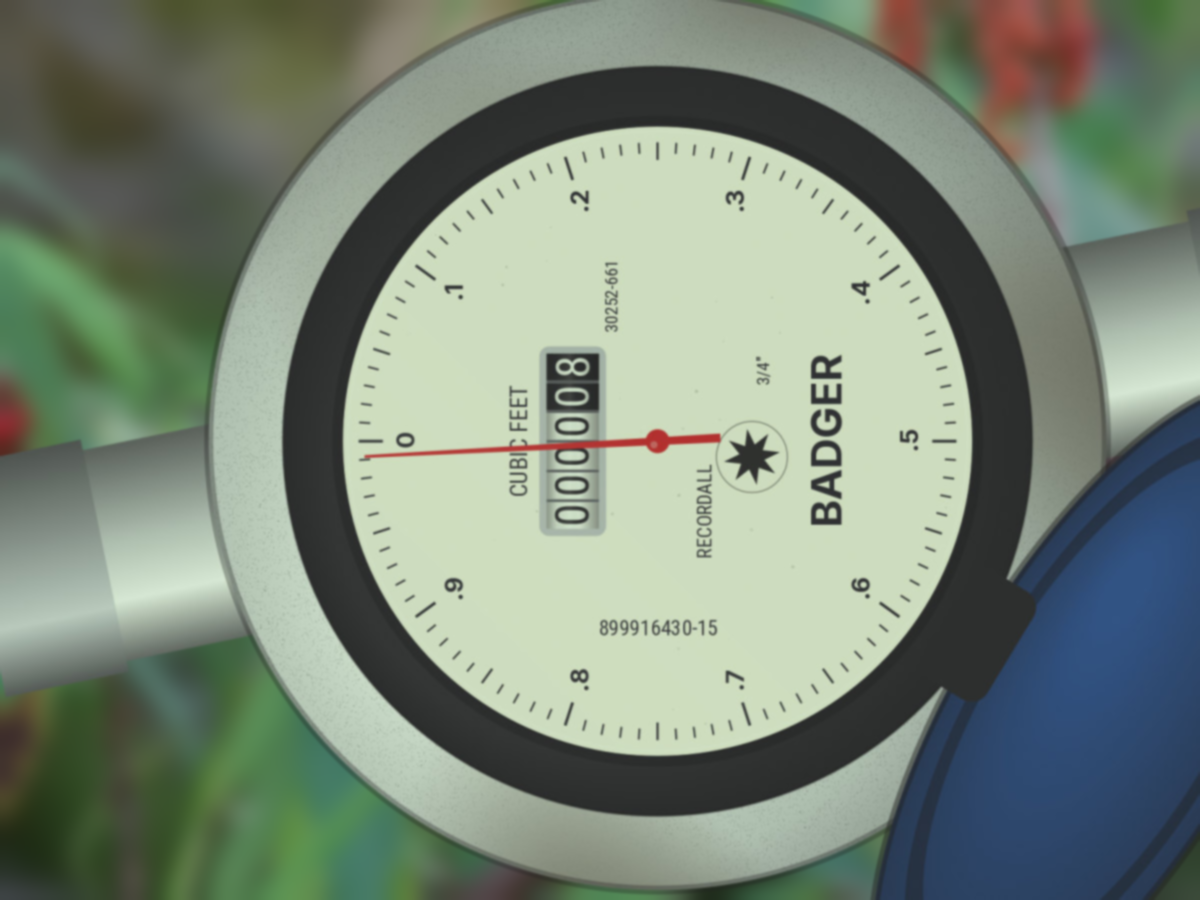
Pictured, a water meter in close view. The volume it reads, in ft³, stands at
7.99 ft³
